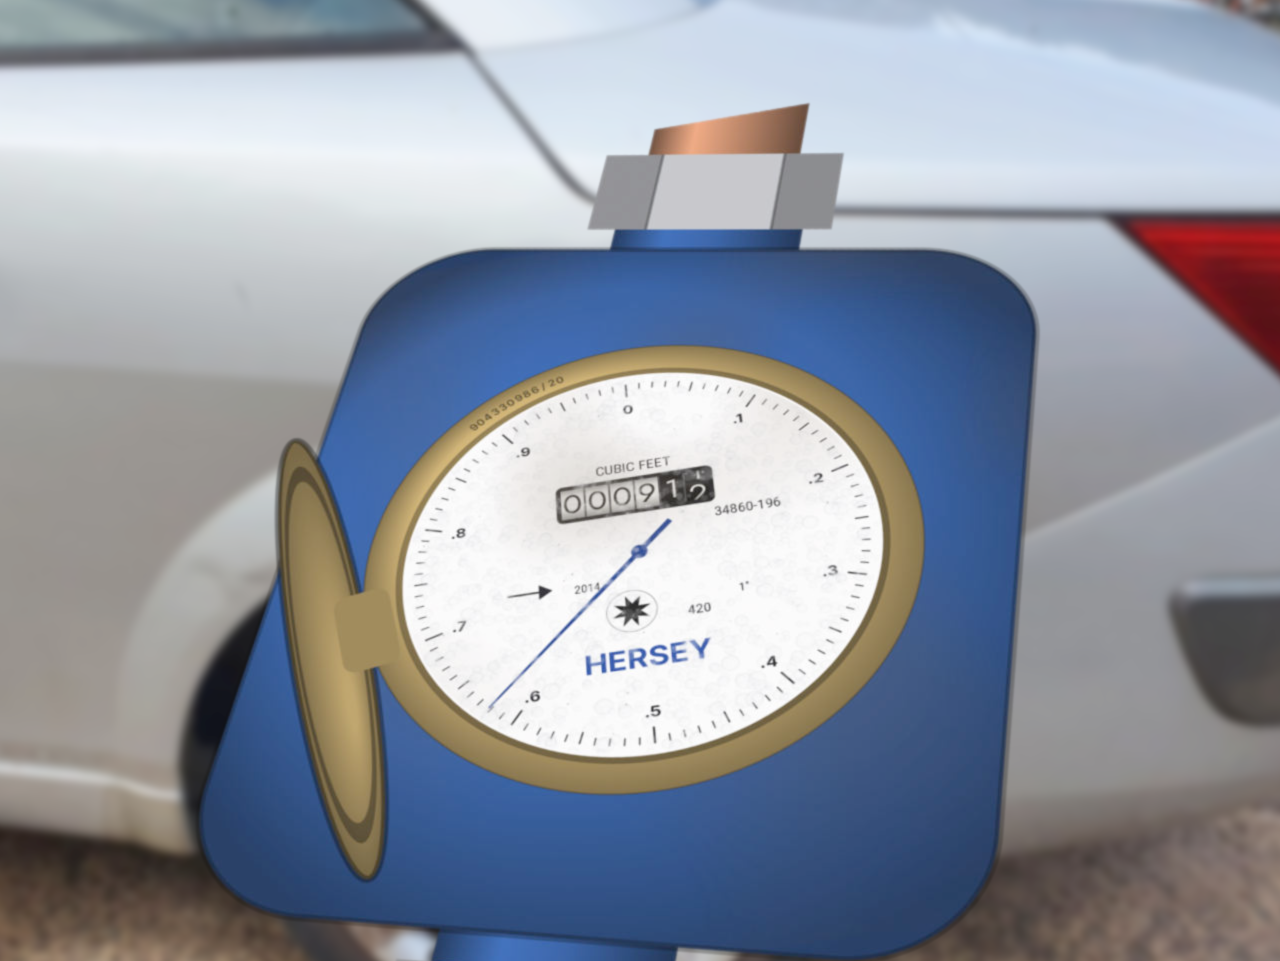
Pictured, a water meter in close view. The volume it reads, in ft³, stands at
911.62 ft³
